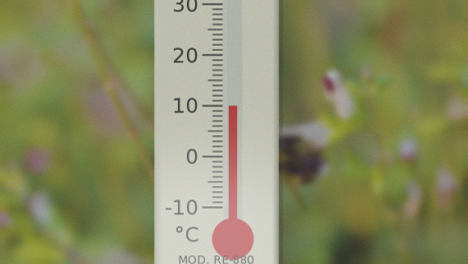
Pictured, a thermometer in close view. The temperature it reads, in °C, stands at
10 °C
